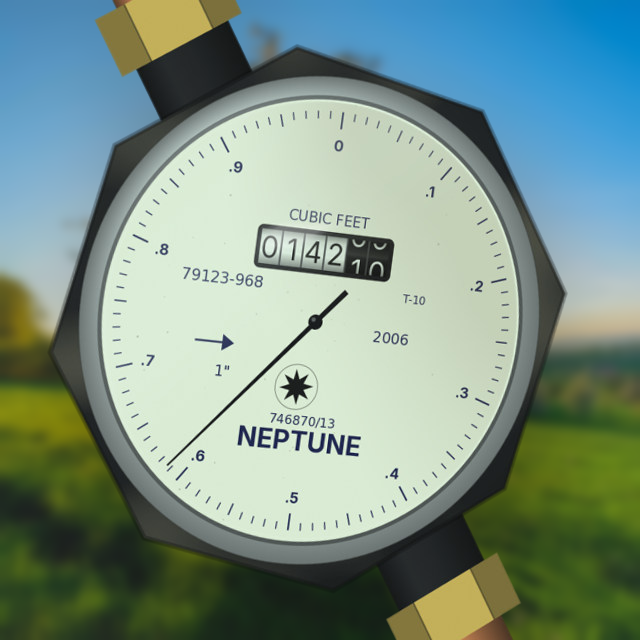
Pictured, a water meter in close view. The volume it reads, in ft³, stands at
14209.61 ft³
